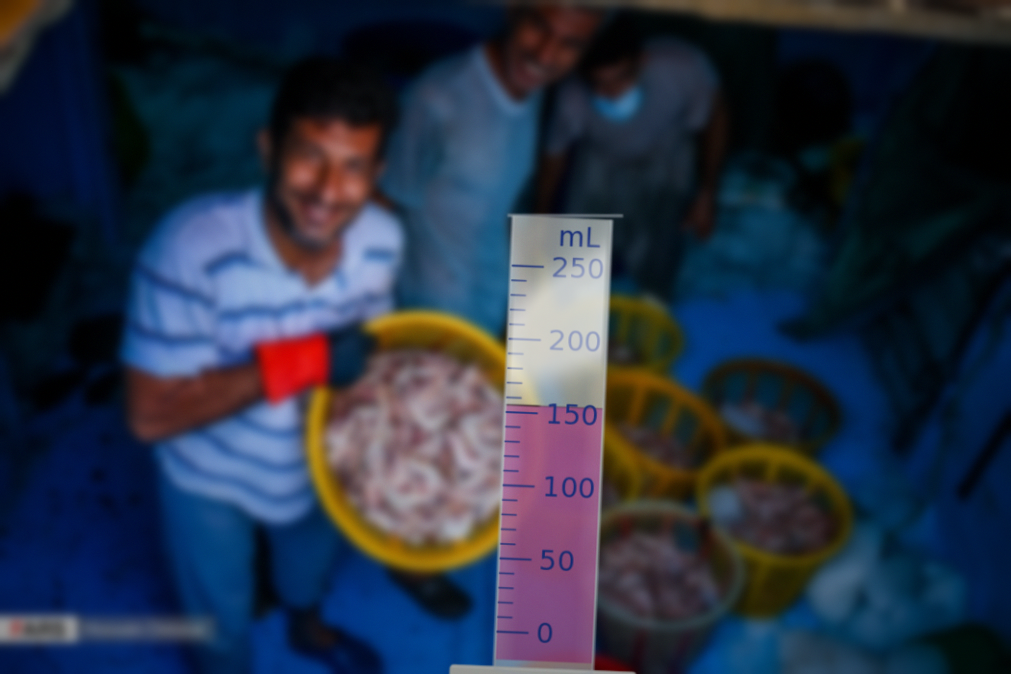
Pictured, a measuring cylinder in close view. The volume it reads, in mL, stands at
155 mL
